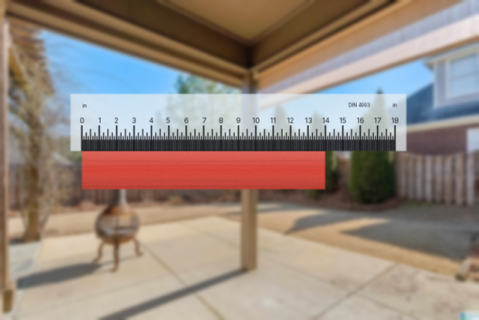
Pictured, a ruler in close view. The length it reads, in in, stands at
14 in
